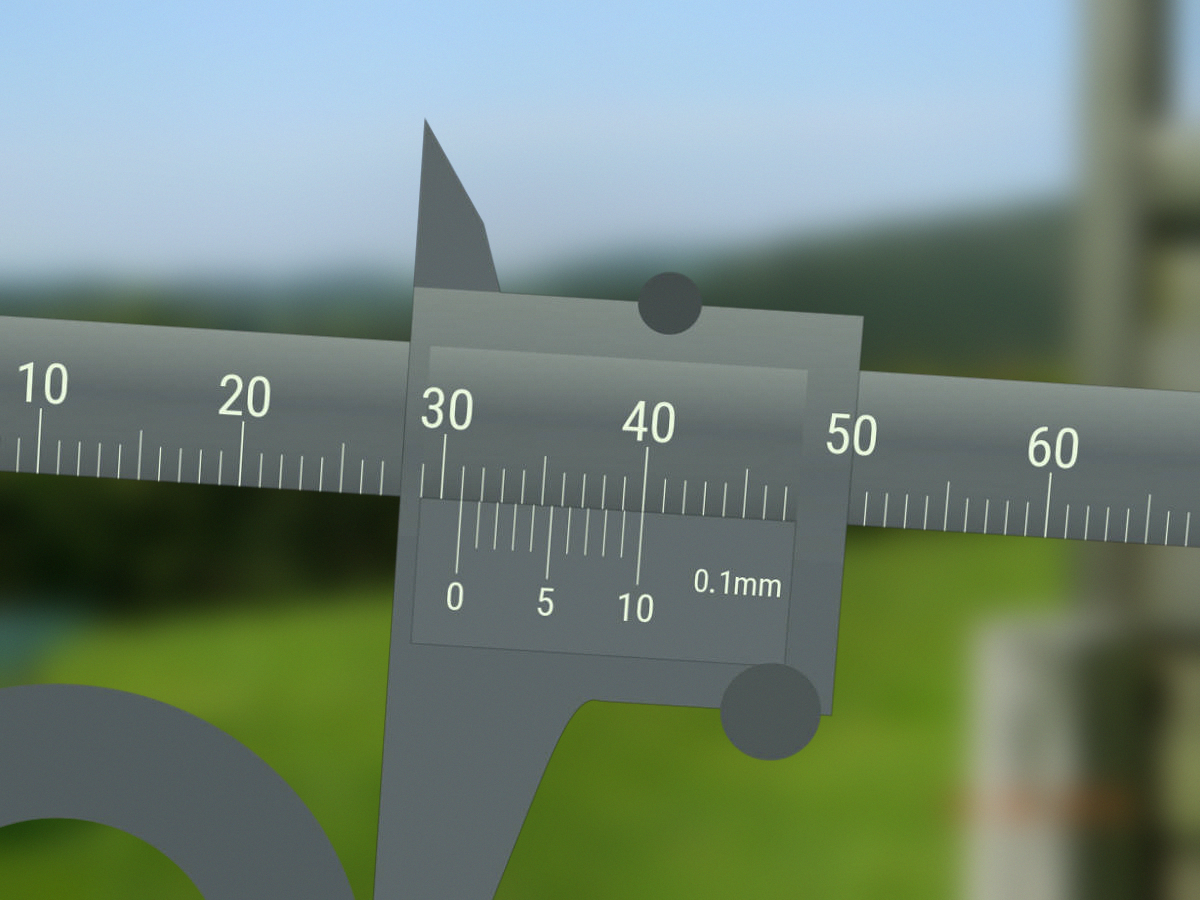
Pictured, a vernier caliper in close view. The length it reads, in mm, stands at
31.0 mm
